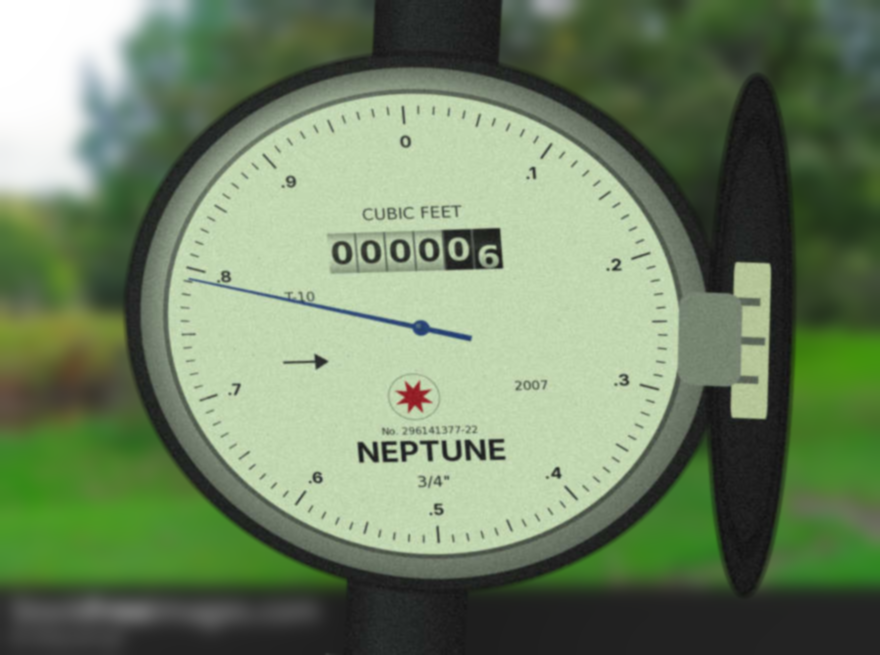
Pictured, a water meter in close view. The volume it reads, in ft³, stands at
5.79 ft³
